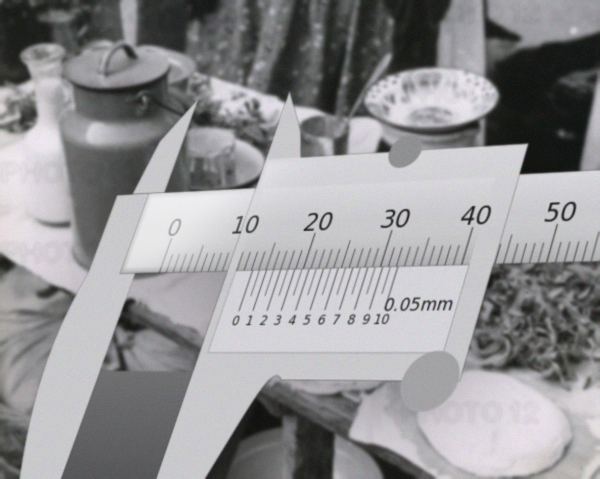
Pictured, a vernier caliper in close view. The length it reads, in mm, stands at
13.2 mm
